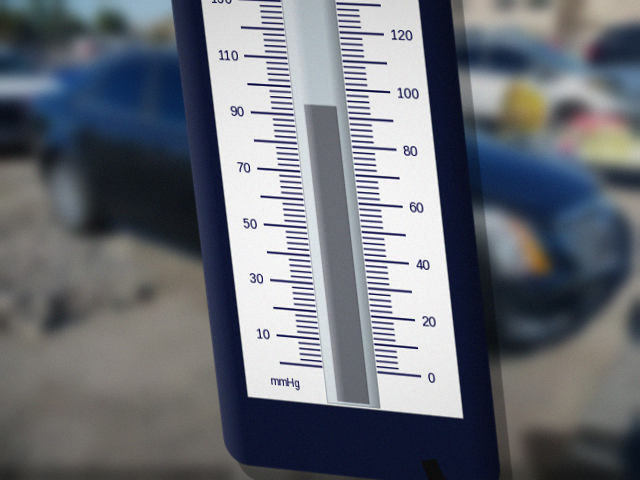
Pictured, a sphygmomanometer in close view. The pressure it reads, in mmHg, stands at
94 mmHg
